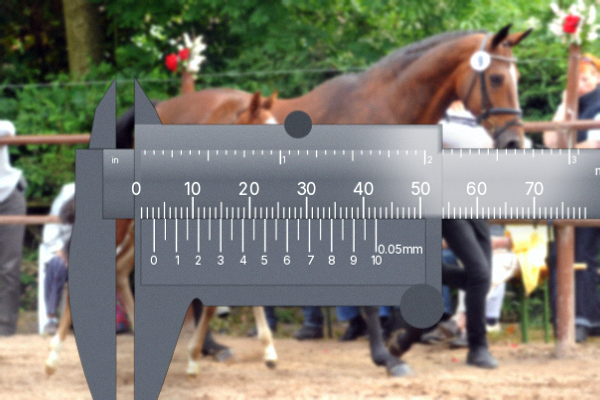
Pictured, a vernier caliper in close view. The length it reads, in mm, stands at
3.2 mm
